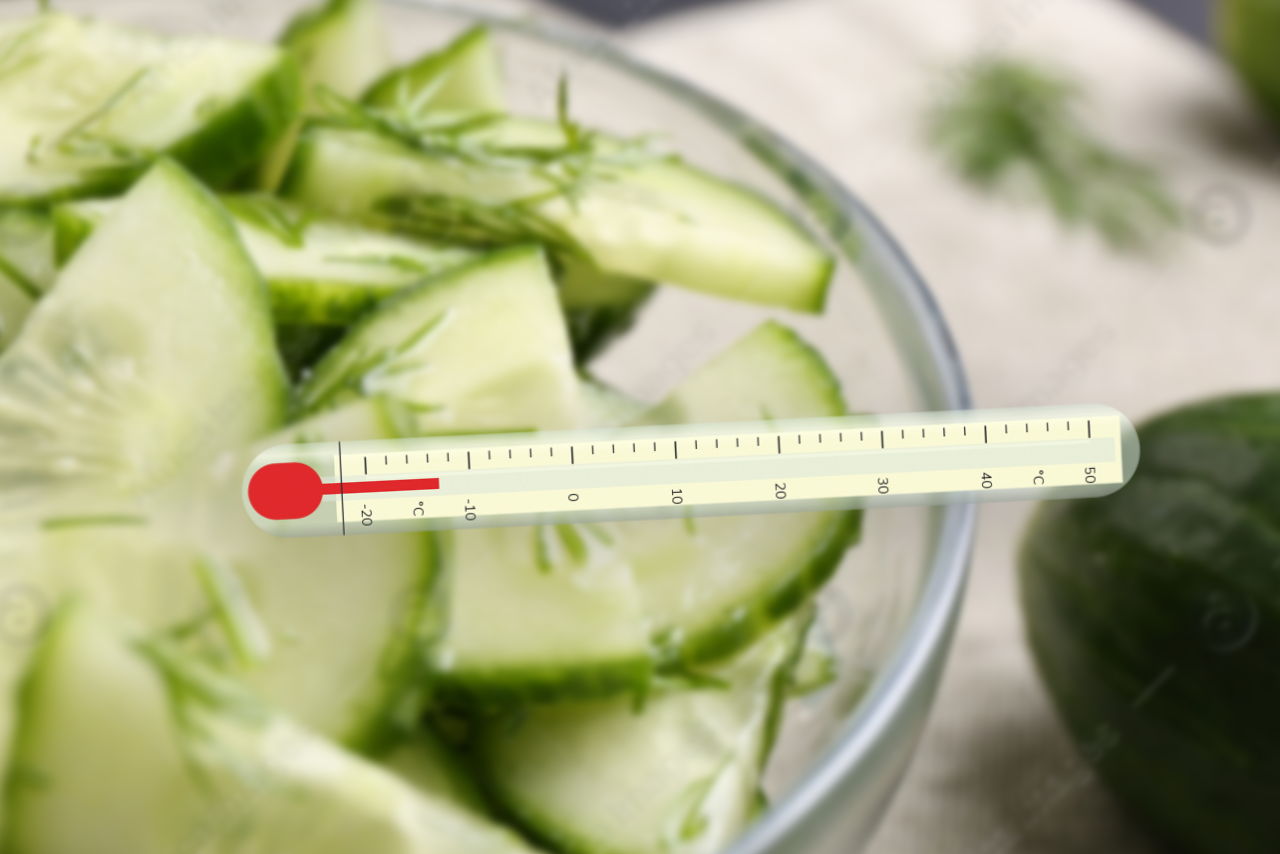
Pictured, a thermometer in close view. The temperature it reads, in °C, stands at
-13 °C
